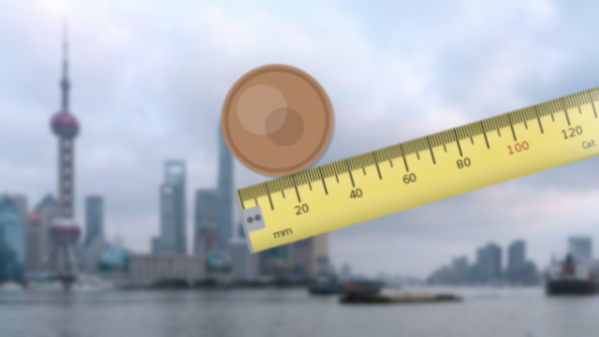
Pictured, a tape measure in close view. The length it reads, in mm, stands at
40 mm
